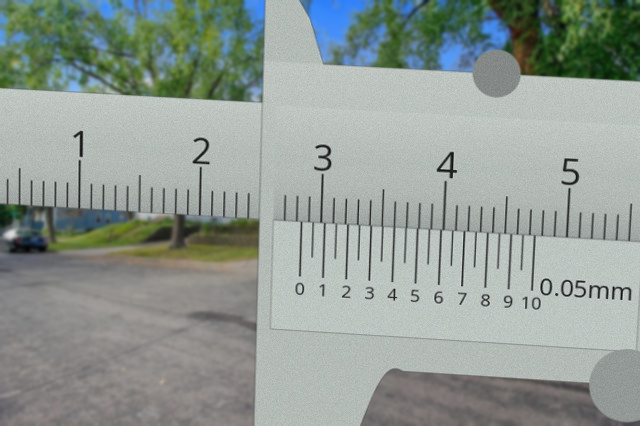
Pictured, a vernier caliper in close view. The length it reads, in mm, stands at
28.4 mm
